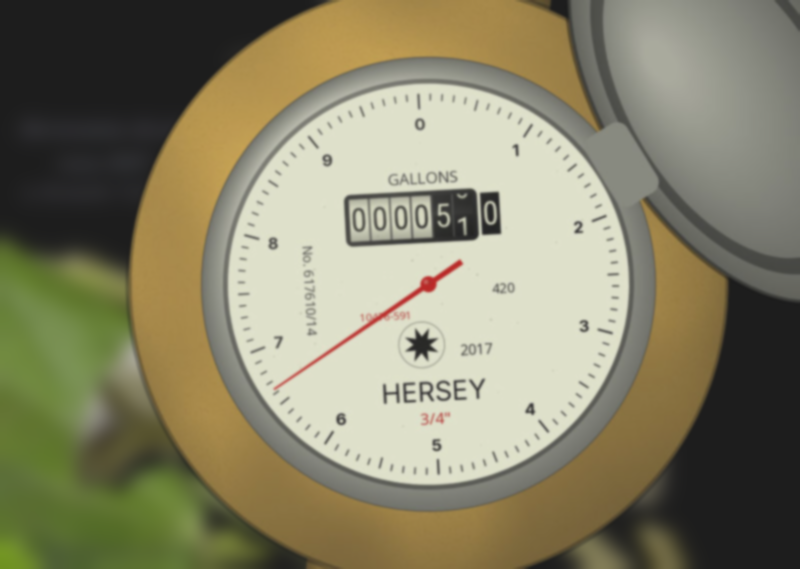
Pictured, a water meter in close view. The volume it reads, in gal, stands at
506.6 gal
